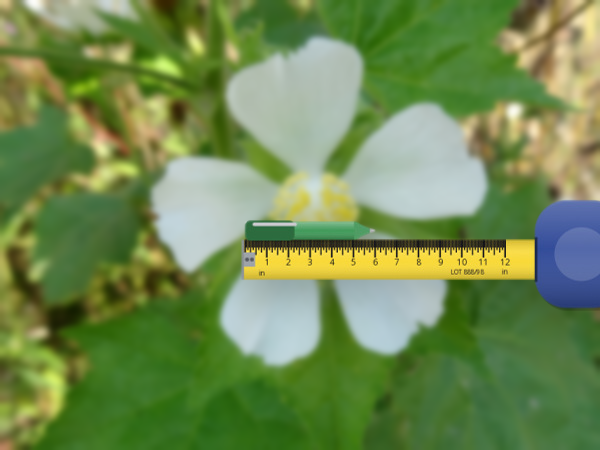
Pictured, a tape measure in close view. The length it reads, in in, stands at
6 in
